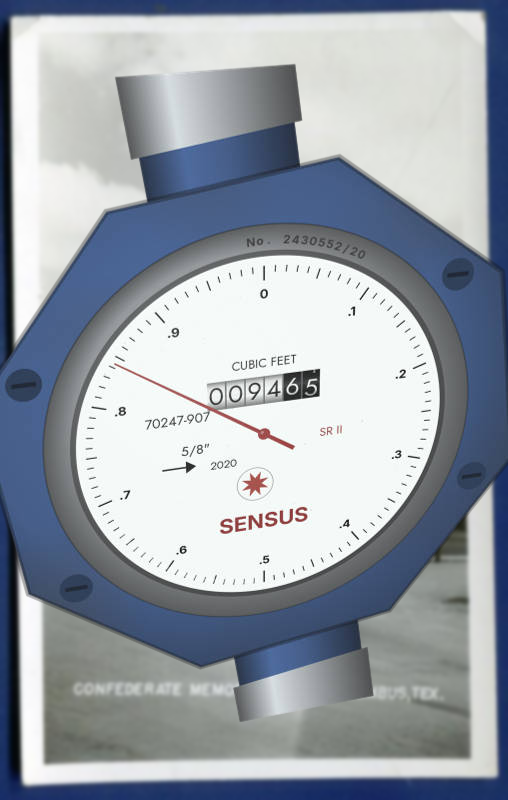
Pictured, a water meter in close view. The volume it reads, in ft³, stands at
9464.84 ft³
